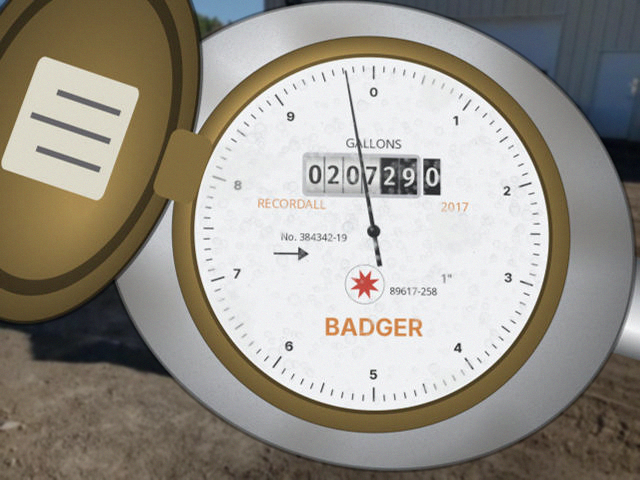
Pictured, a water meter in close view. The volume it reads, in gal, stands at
207289.7 gal
